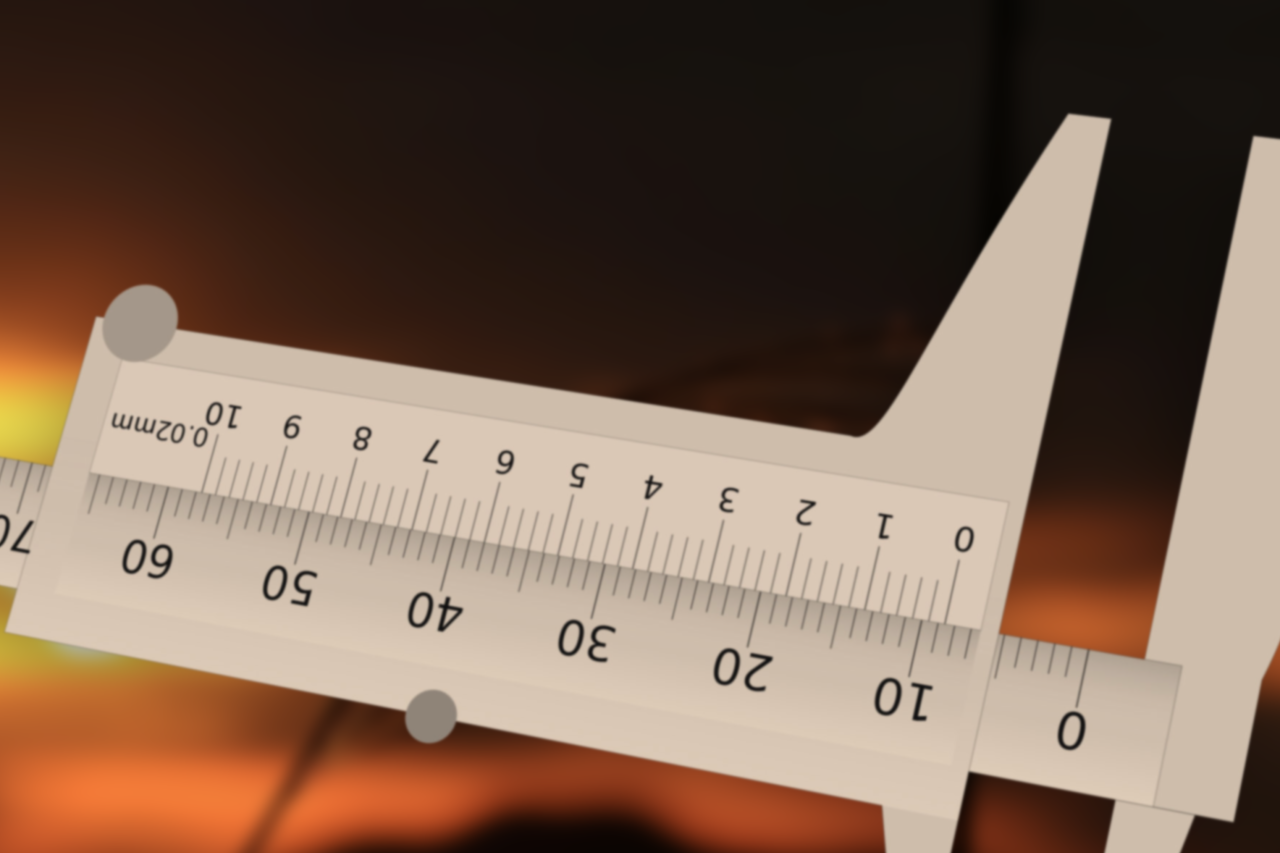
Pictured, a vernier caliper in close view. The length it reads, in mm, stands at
8.6 mm
